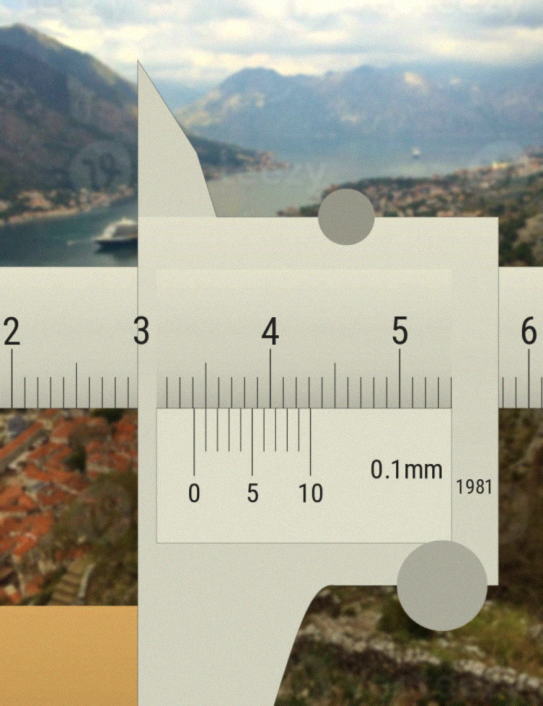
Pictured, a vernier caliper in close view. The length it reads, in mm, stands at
34.1 mm
